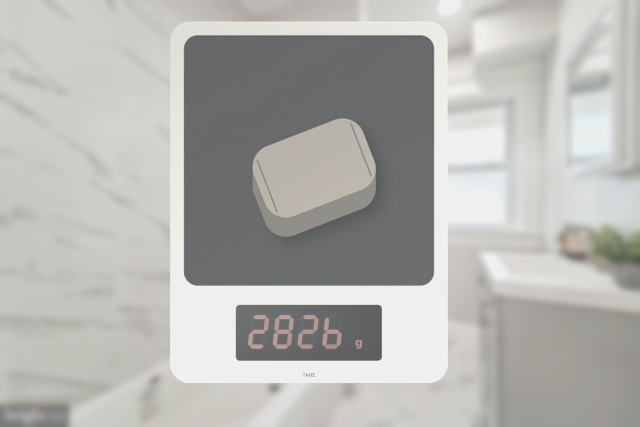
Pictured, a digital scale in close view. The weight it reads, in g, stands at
2826 g
